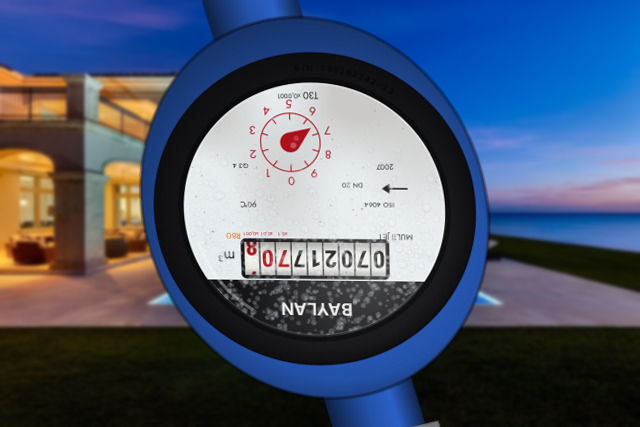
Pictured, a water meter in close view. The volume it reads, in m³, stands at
70217.7076 m³
